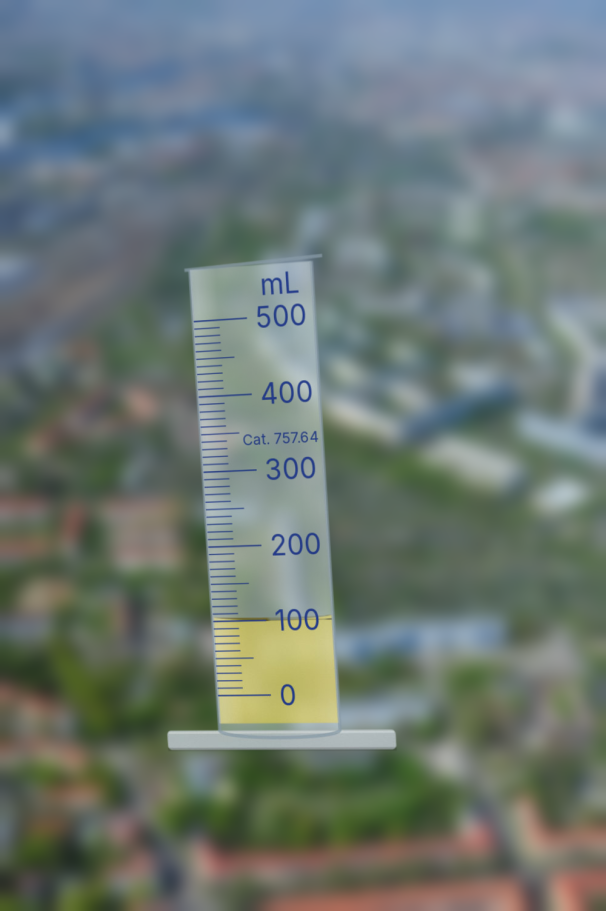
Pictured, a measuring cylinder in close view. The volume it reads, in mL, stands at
100 mL
